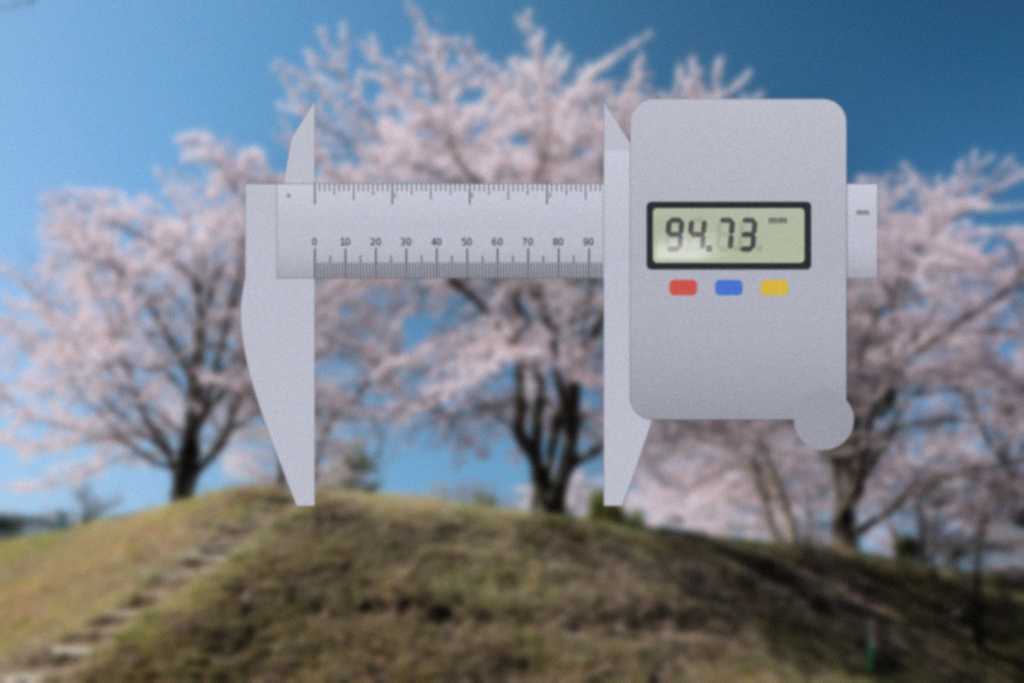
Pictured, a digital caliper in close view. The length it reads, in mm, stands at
94.73 mm
